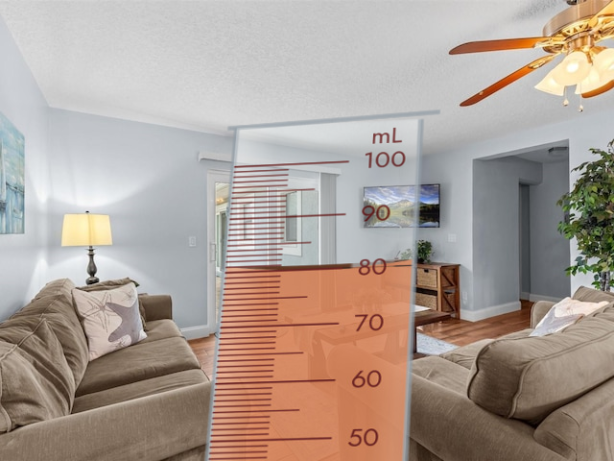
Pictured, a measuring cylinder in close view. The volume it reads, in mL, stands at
80 mL
